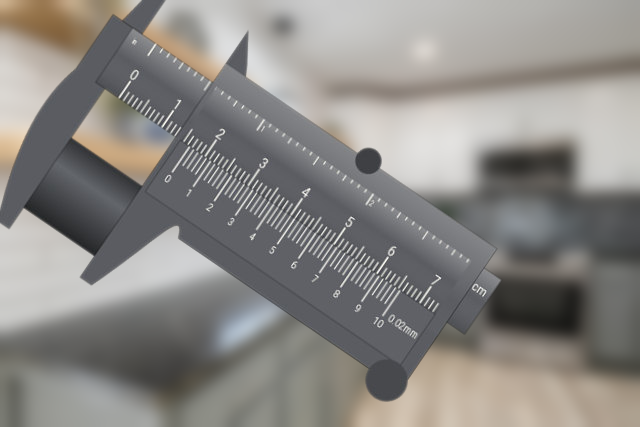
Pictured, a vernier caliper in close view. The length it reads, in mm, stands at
16.5 mm
